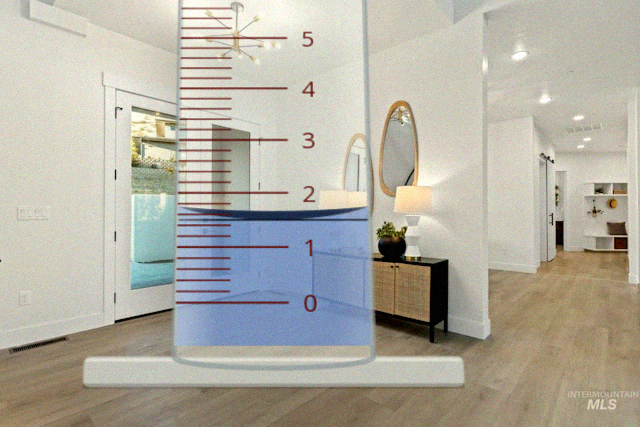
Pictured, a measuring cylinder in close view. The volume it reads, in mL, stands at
1.5 mL
